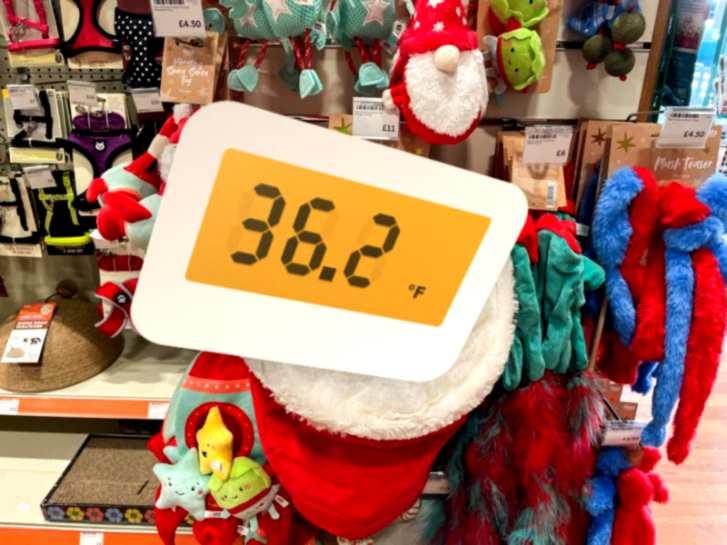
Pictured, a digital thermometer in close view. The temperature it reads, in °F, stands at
36.2 °F
